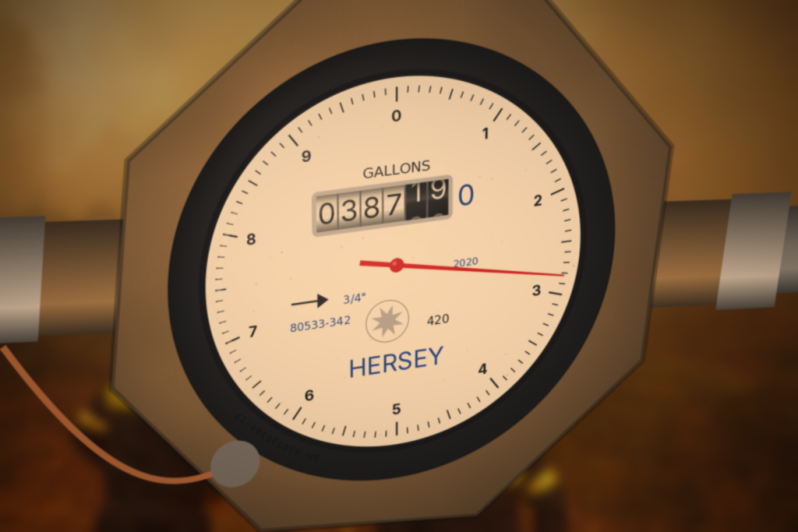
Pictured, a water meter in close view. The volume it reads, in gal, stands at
387192.8 gal
